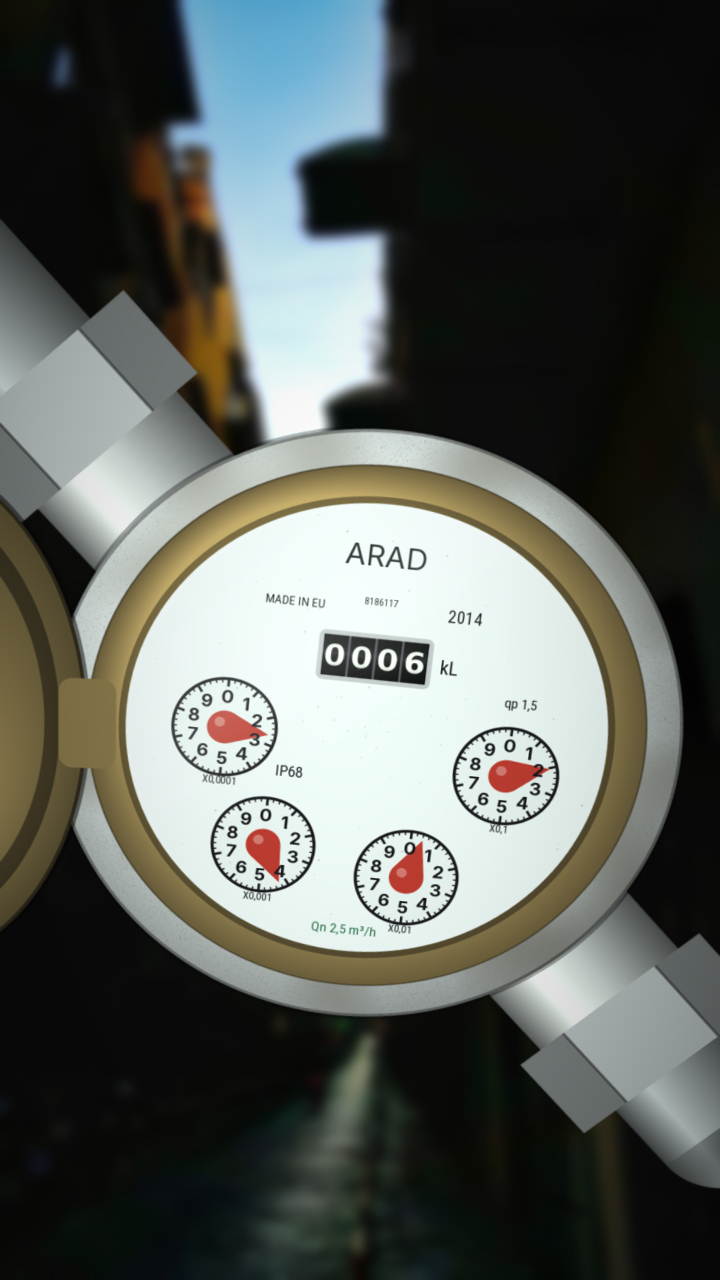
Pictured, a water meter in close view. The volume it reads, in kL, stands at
6.2042 kL
